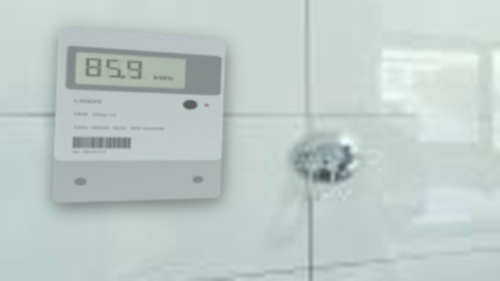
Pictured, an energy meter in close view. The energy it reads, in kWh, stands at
85.9 kWh
